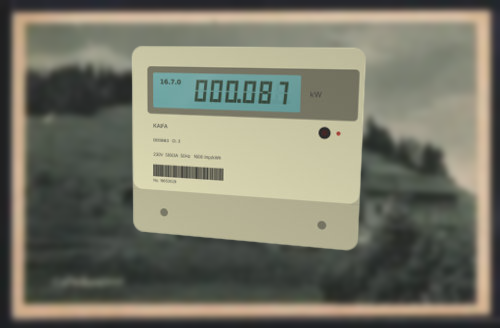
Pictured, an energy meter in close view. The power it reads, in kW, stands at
0.087 kW
